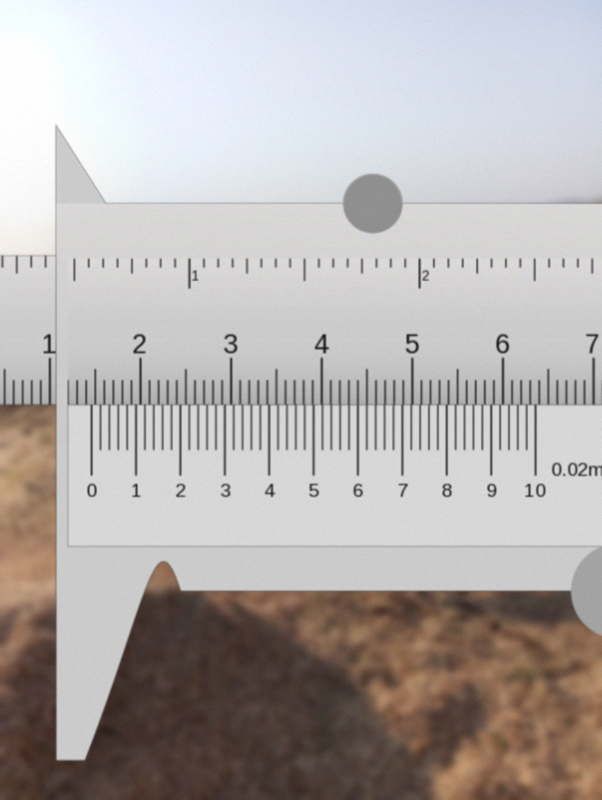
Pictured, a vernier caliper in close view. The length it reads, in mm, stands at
14.6 mm
